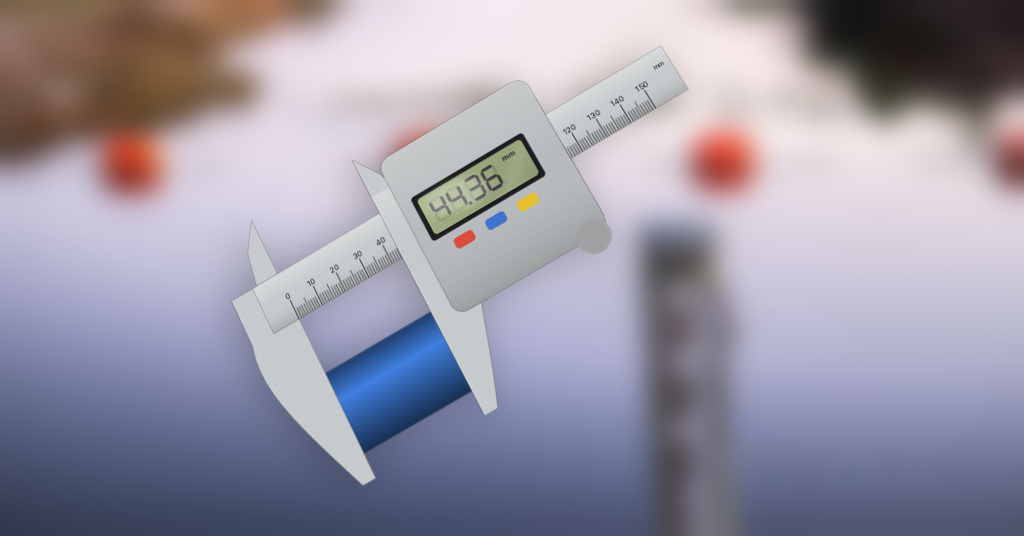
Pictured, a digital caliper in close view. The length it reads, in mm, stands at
44.36 mm
